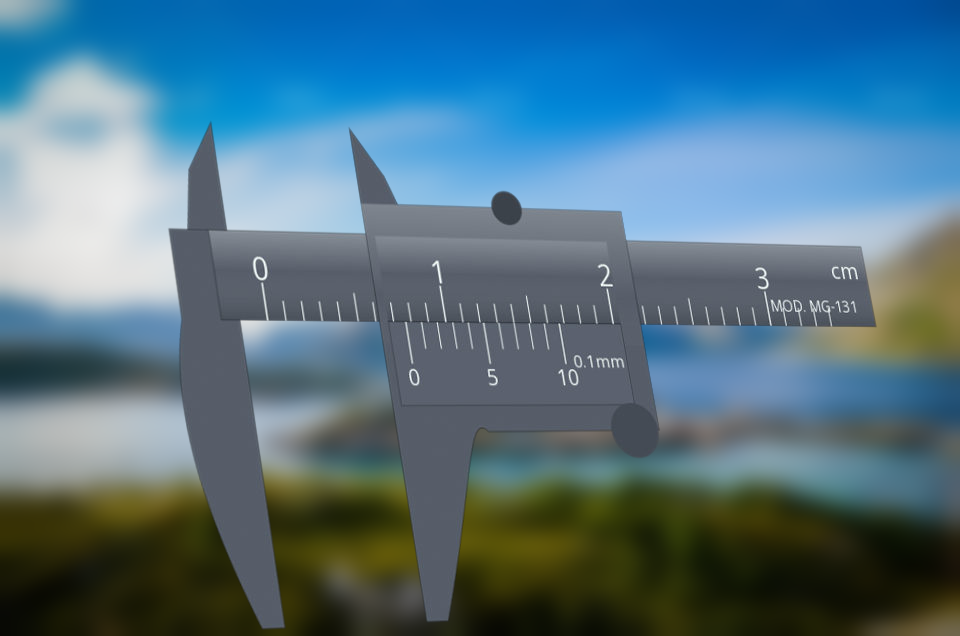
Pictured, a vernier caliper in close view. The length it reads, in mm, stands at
7.7 mm
